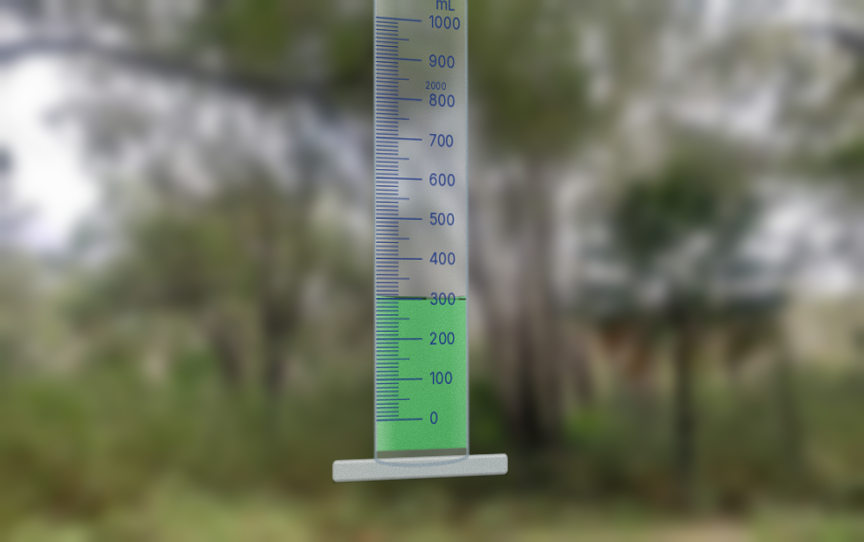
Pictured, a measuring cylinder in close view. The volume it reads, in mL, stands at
300 mL
